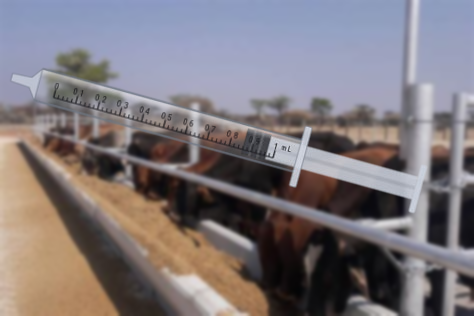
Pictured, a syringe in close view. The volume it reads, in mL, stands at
0.86 mL
